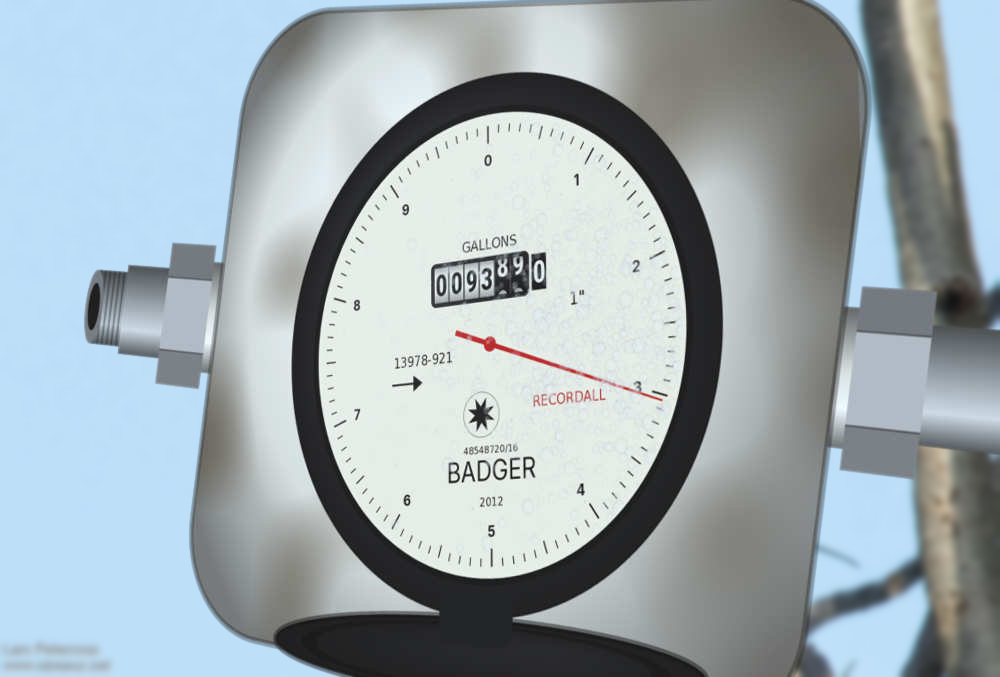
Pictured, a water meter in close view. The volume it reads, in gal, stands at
93893.0 gal
